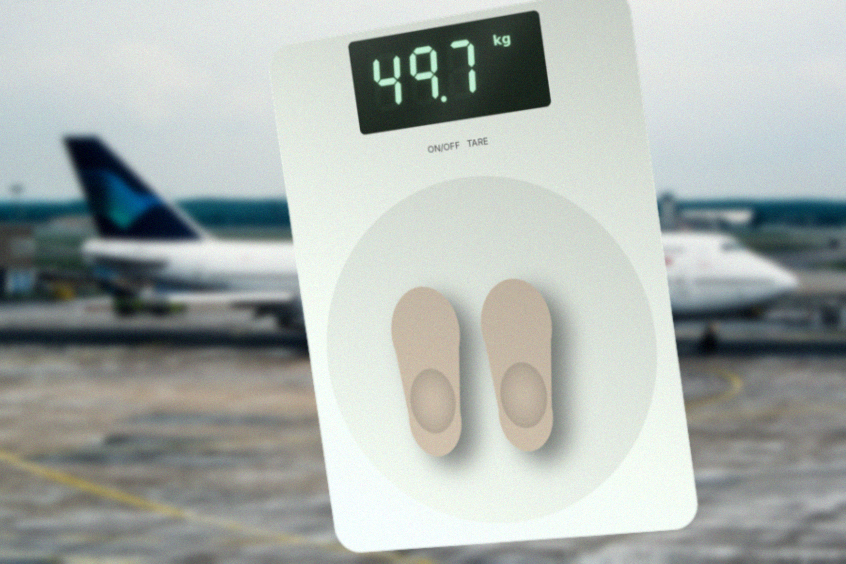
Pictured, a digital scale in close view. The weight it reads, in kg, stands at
49.7 kg
